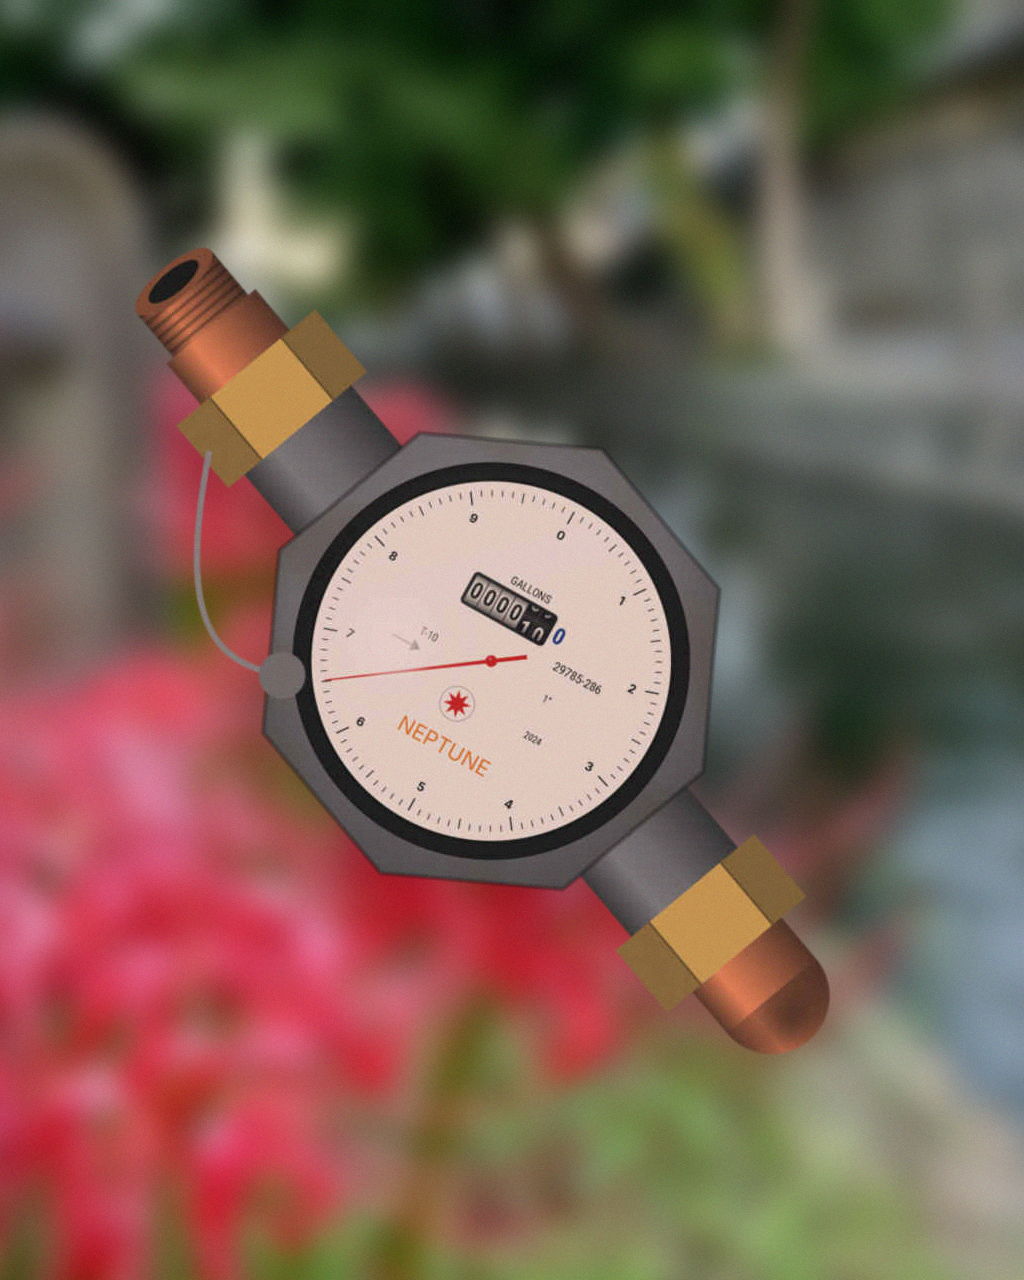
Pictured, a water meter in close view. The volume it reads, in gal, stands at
96.5 gal
